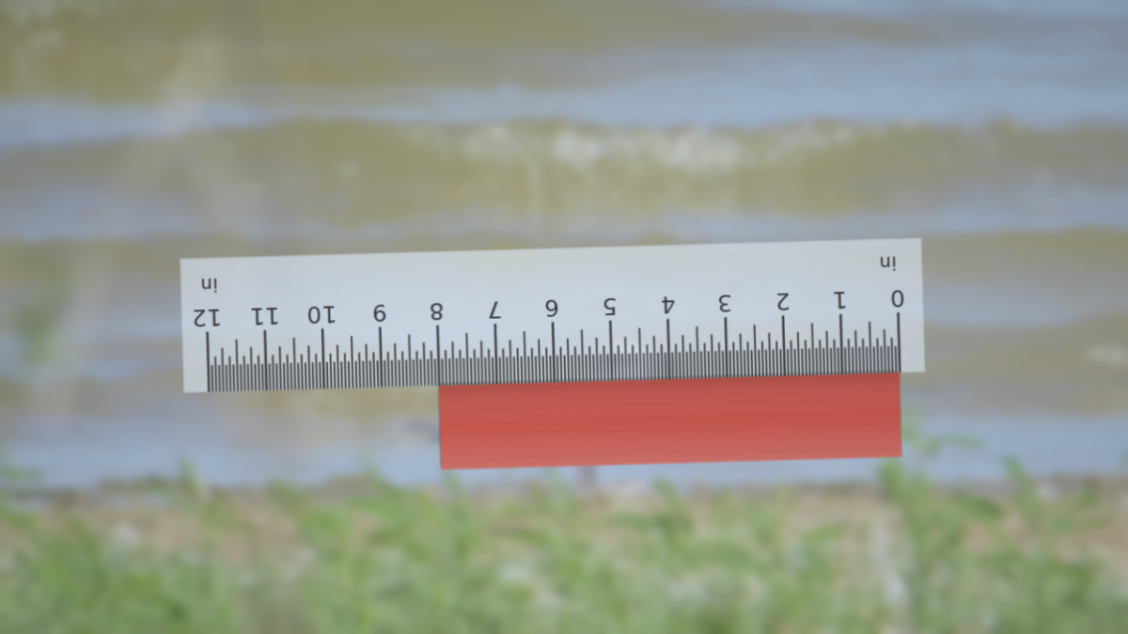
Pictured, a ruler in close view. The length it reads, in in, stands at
8 in
